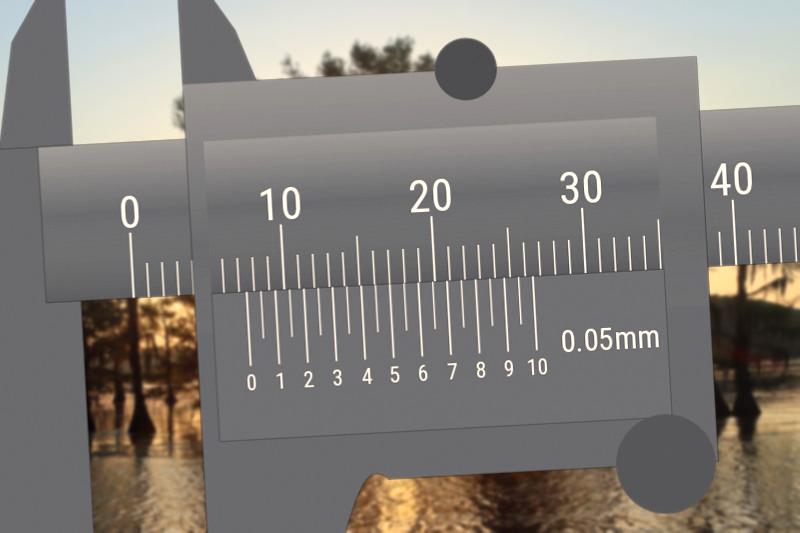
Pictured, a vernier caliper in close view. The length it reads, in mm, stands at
7.5 mm
